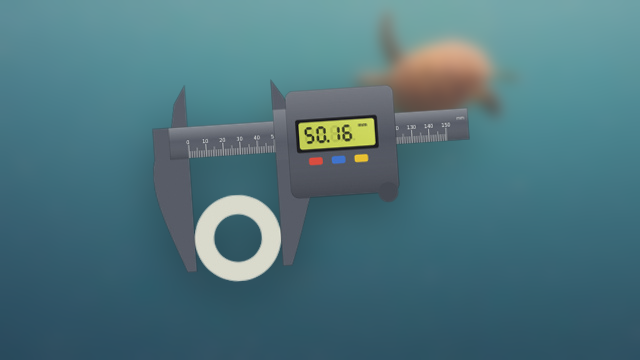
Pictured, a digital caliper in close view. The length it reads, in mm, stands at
50.16 mm
